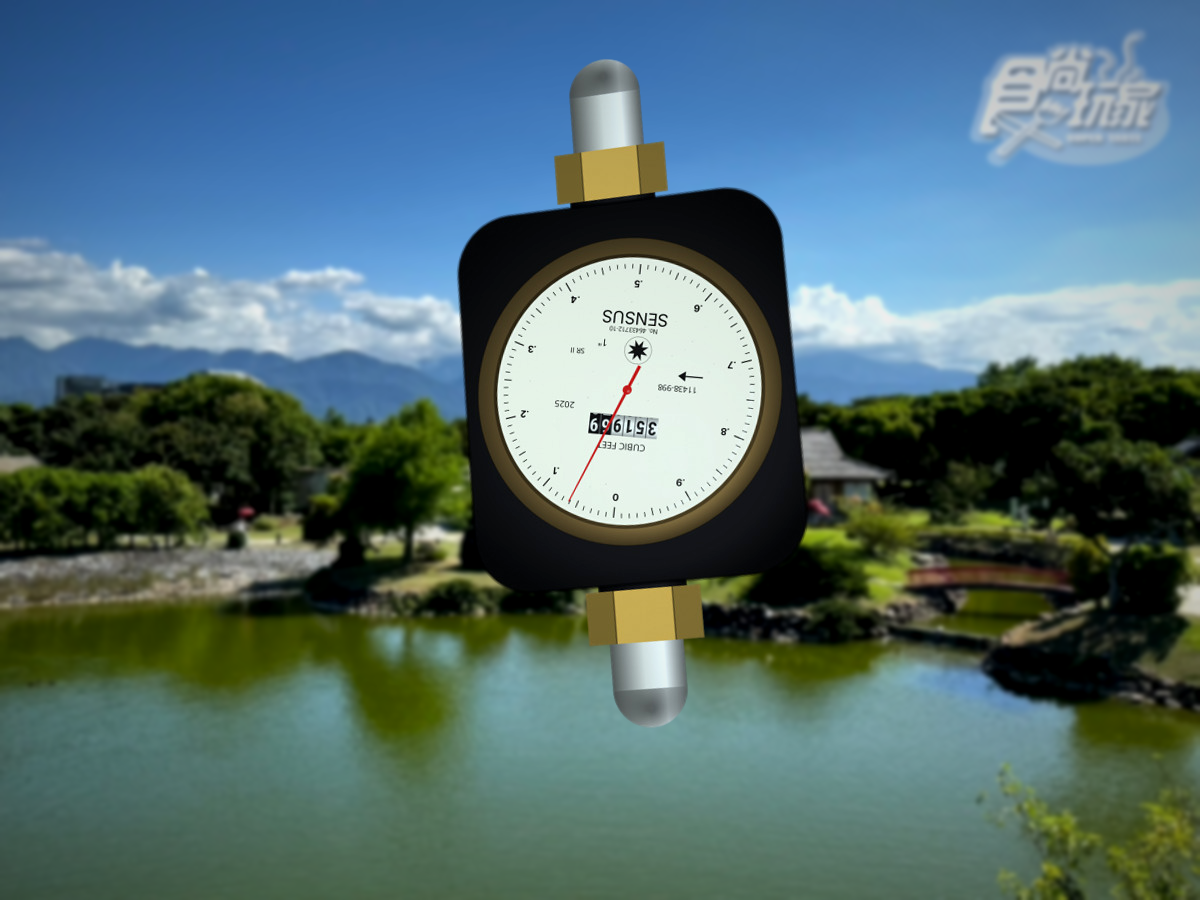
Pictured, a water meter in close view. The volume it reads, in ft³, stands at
351969.06 ft³
